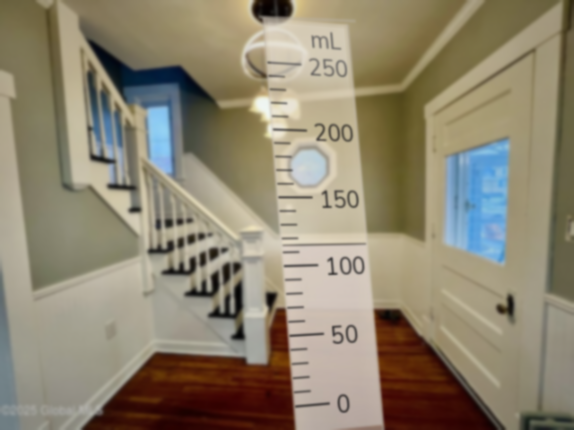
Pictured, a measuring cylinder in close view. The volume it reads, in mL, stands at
115 mL
